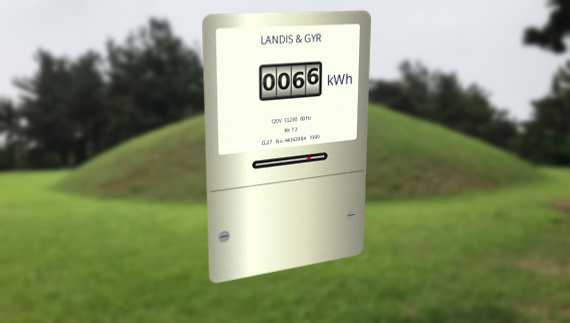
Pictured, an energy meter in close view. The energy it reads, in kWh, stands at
66 kWh
